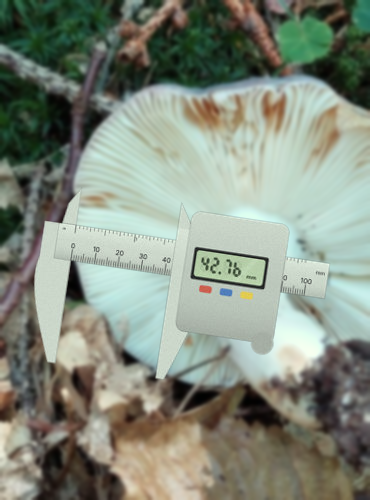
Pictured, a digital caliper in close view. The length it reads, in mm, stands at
42.76 mm
